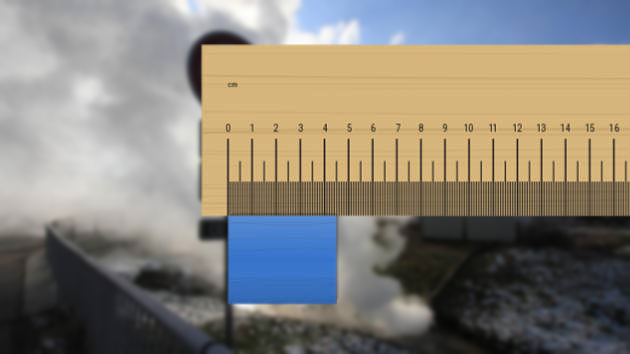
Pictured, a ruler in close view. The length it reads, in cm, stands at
4.5 cm
